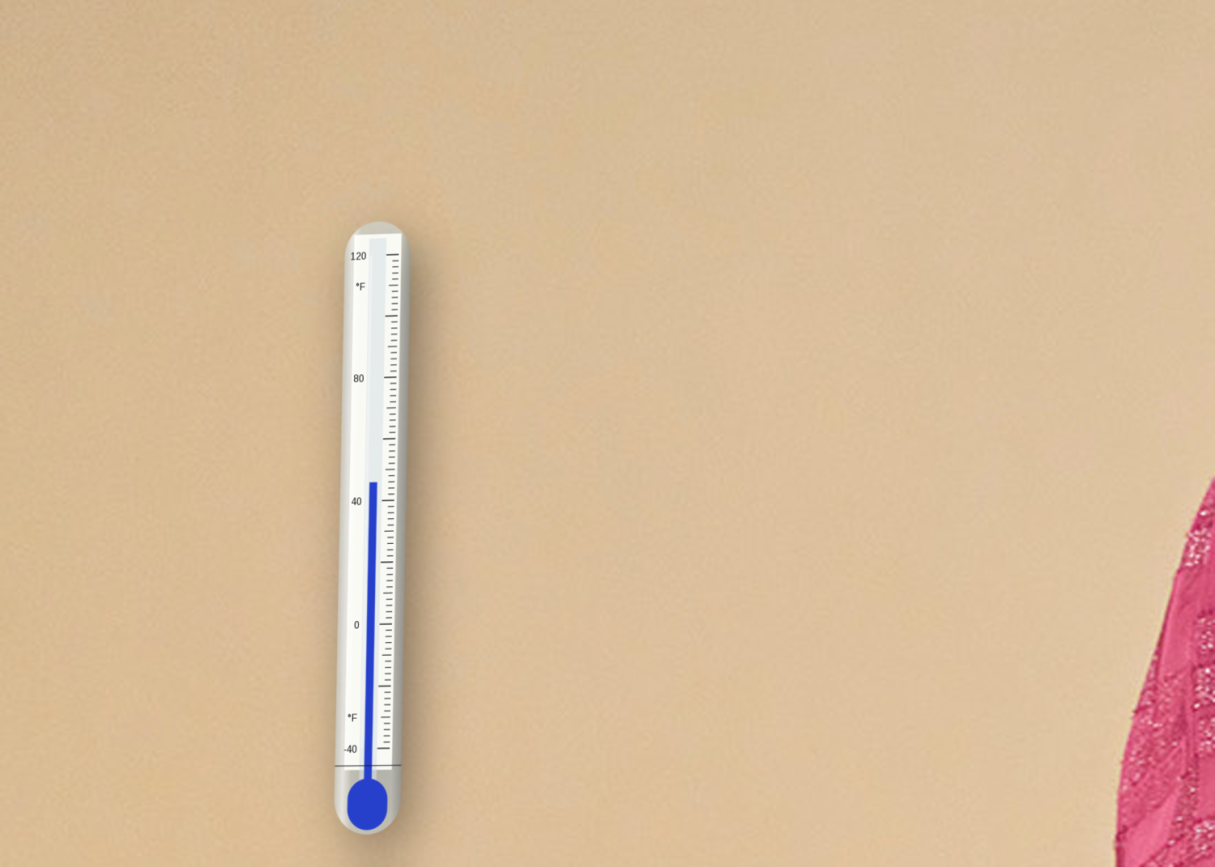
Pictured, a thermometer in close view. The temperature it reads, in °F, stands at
46 °F
